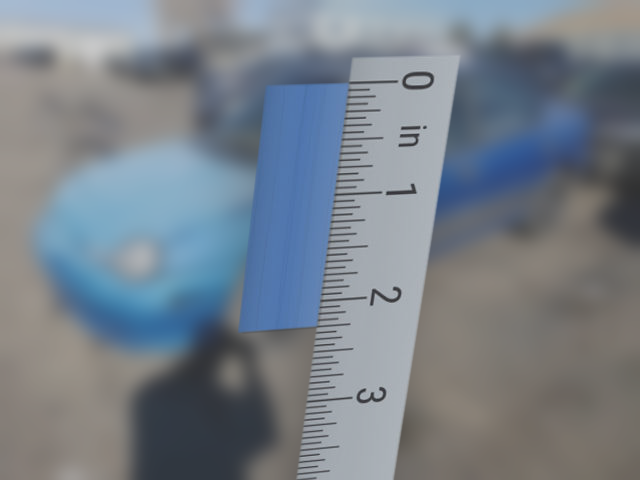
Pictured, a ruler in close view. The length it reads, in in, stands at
2.25 in
